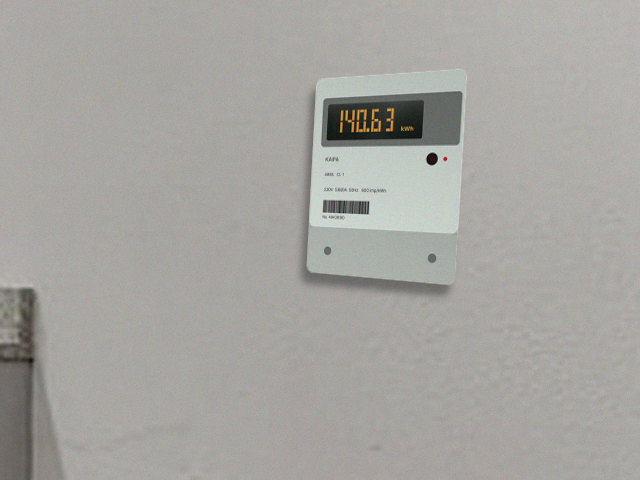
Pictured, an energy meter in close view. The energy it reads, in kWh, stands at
140.63 kWh
